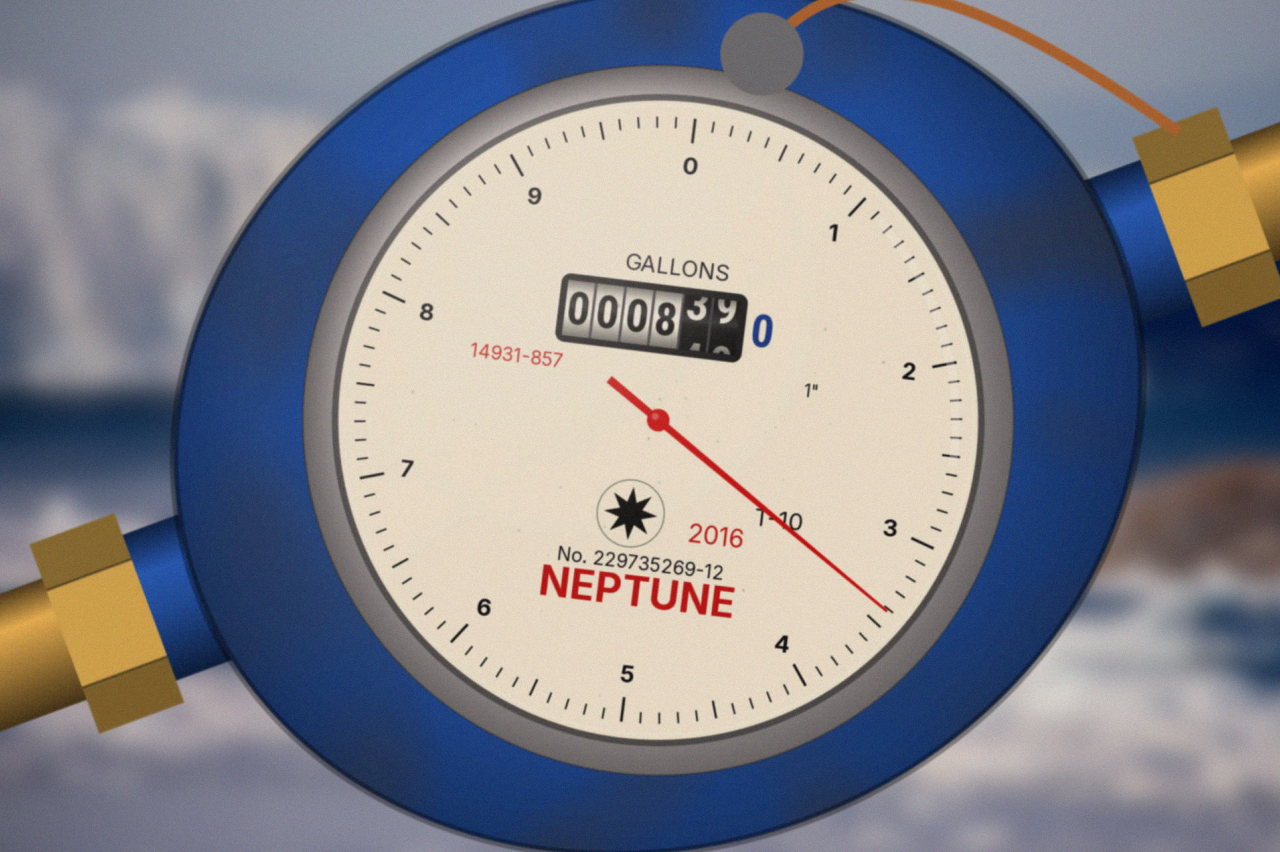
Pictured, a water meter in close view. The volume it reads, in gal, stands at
8393.4 gal
